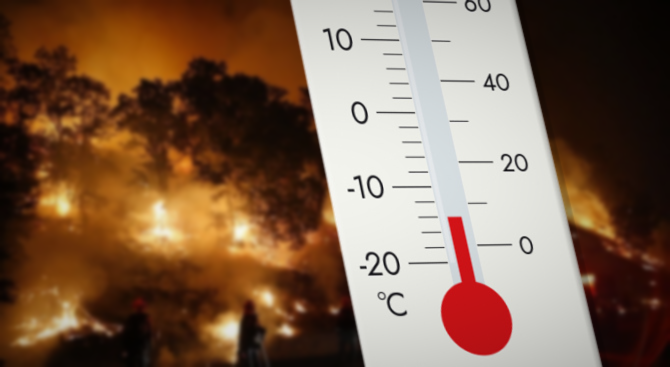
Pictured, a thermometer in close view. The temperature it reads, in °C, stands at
-14 °C
